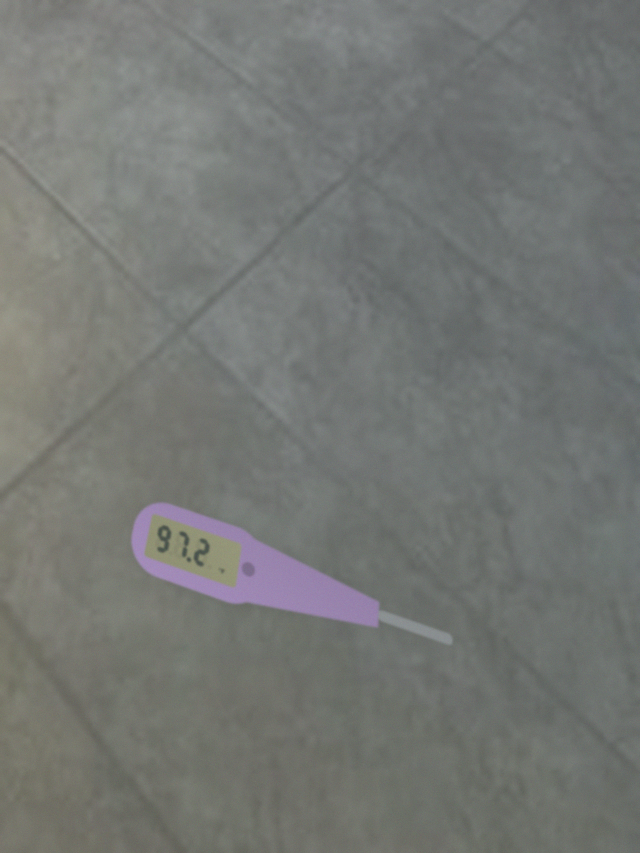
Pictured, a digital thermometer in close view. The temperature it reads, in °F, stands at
97.2 °F
